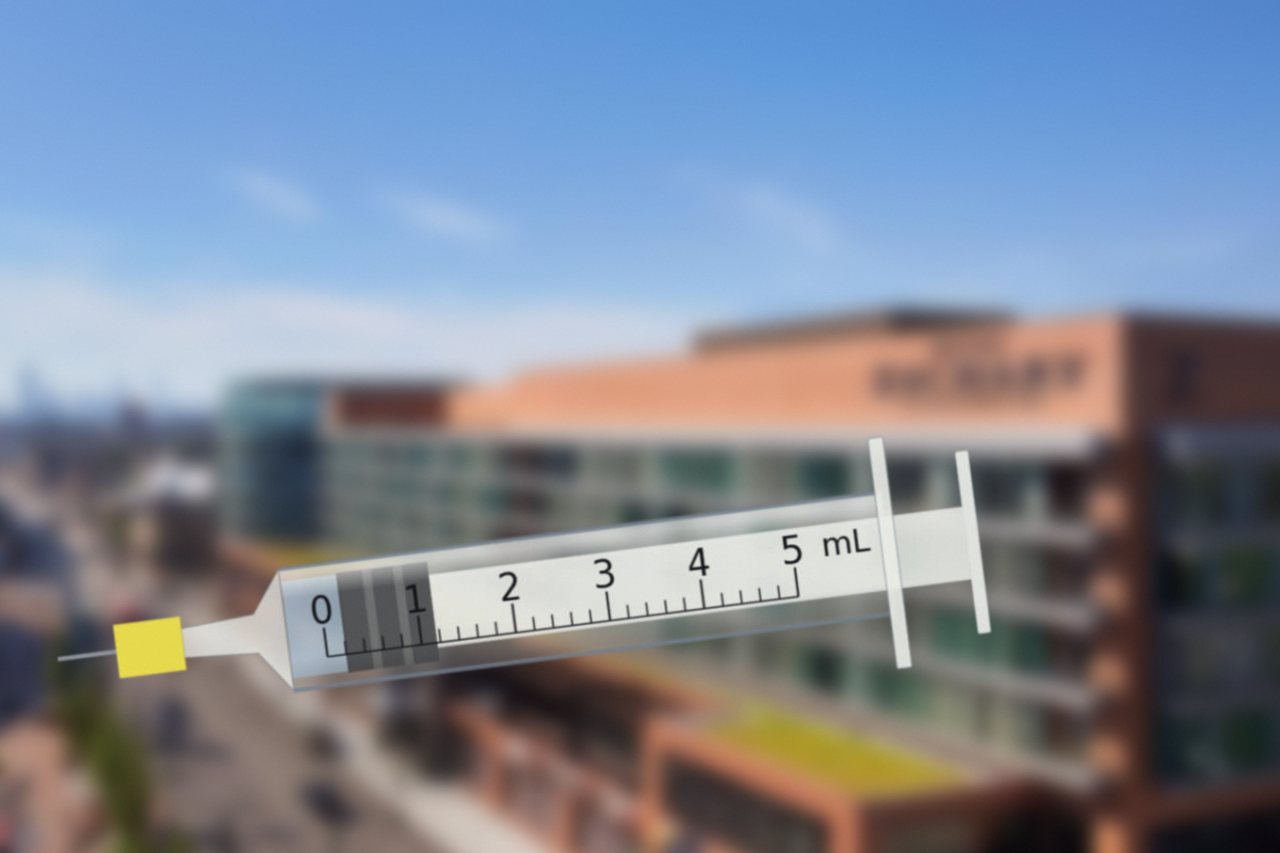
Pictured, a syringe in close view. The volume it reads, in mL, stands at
0.2 mL
